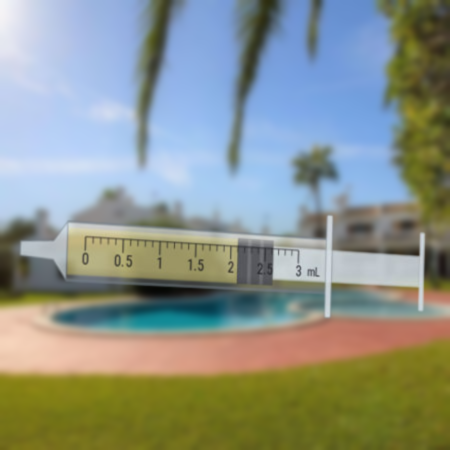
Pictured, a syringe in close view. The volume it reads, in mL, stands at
2.1 mL
